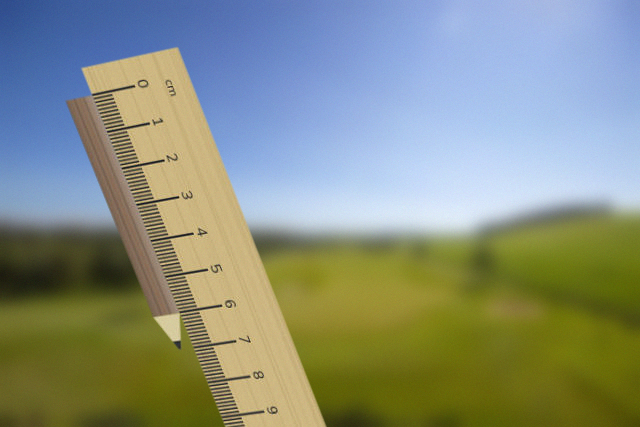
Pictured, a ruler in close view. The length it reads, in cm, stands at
7 cm
